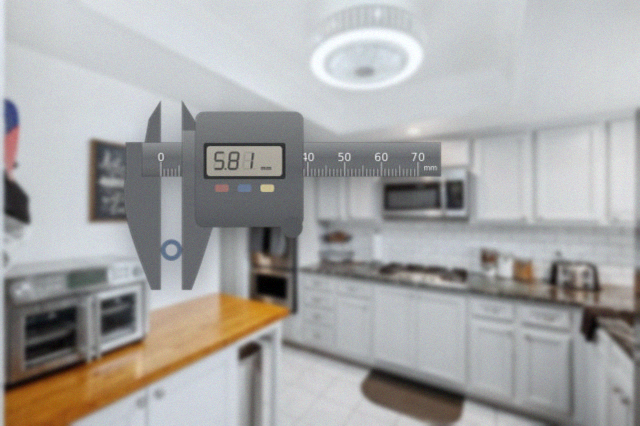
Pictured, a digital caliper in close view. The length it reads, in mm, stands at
5.81 mm
